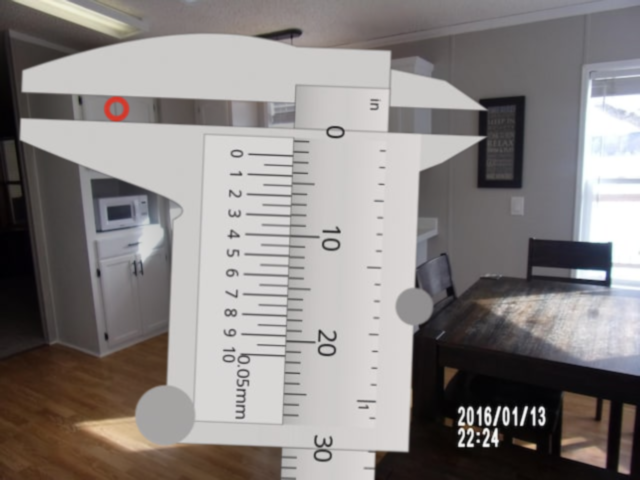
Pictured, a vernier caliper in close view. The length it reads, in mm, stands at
2.4 mm
